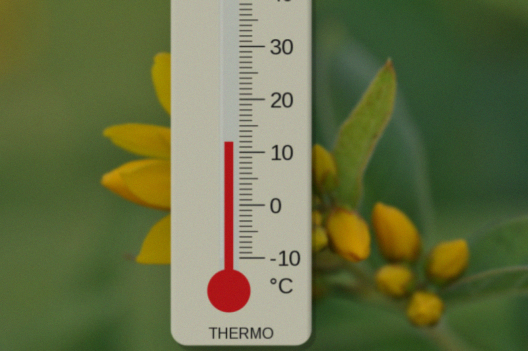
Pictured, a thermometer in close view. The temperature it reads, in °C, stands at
12 °C
